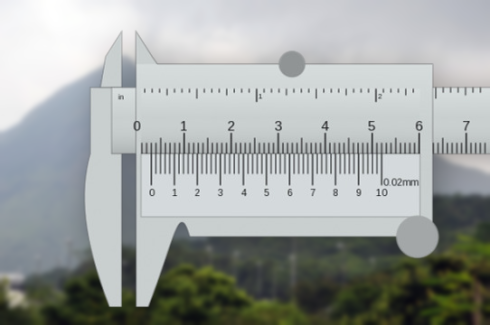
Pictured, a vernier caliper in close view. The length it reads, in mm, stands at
3.0 mm
